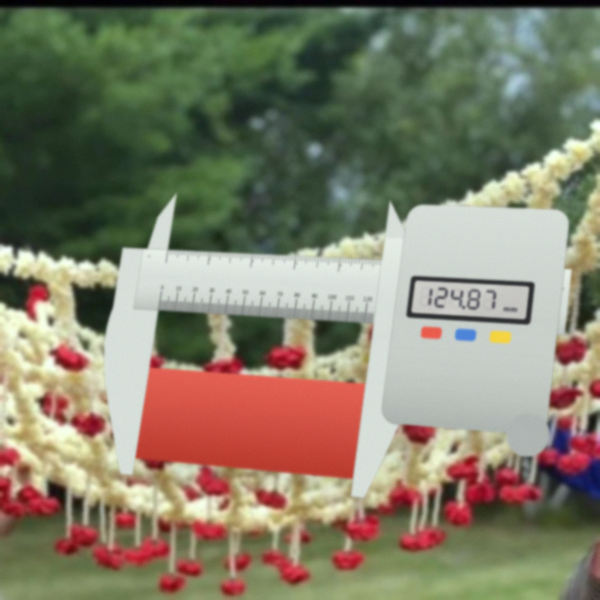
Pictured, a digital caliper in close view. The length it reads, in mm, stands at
124.87 mm
